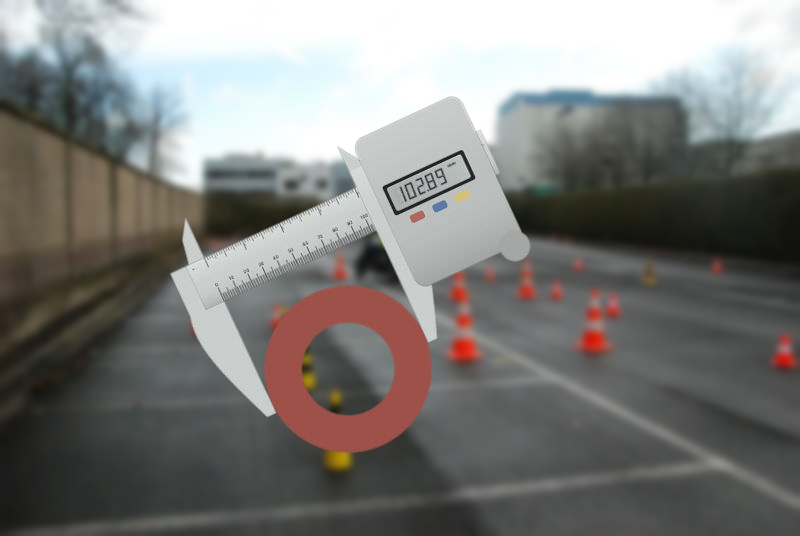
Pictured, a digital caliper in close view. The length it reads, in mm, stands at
102.89 mm
